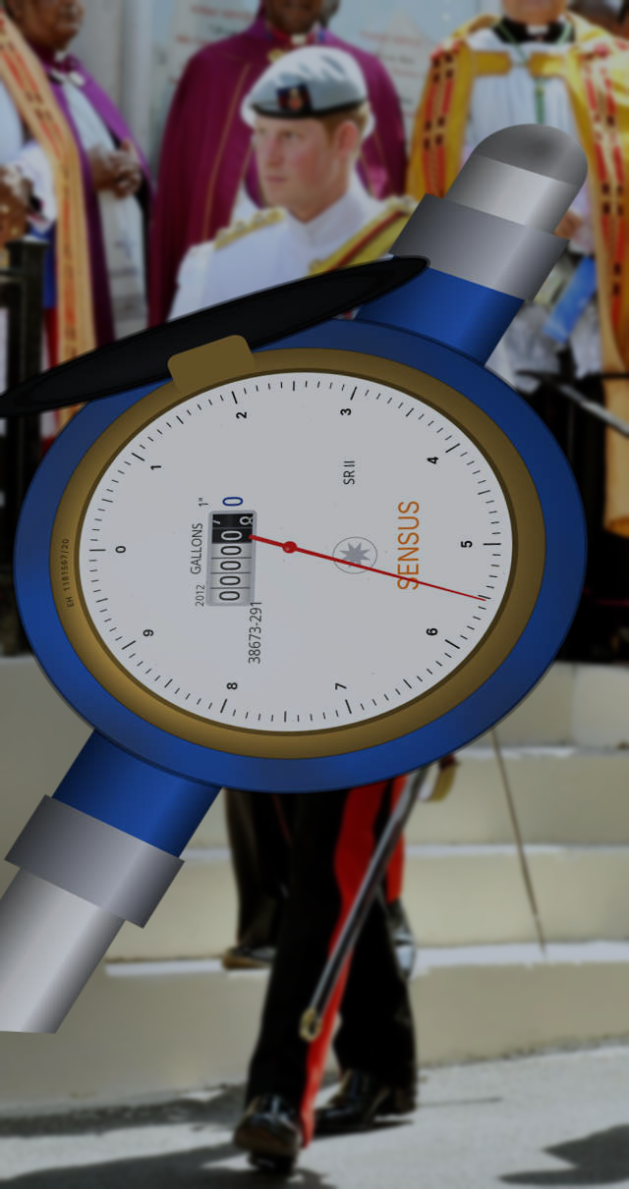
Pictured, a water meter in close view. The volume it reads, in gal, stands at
75.5 gal
